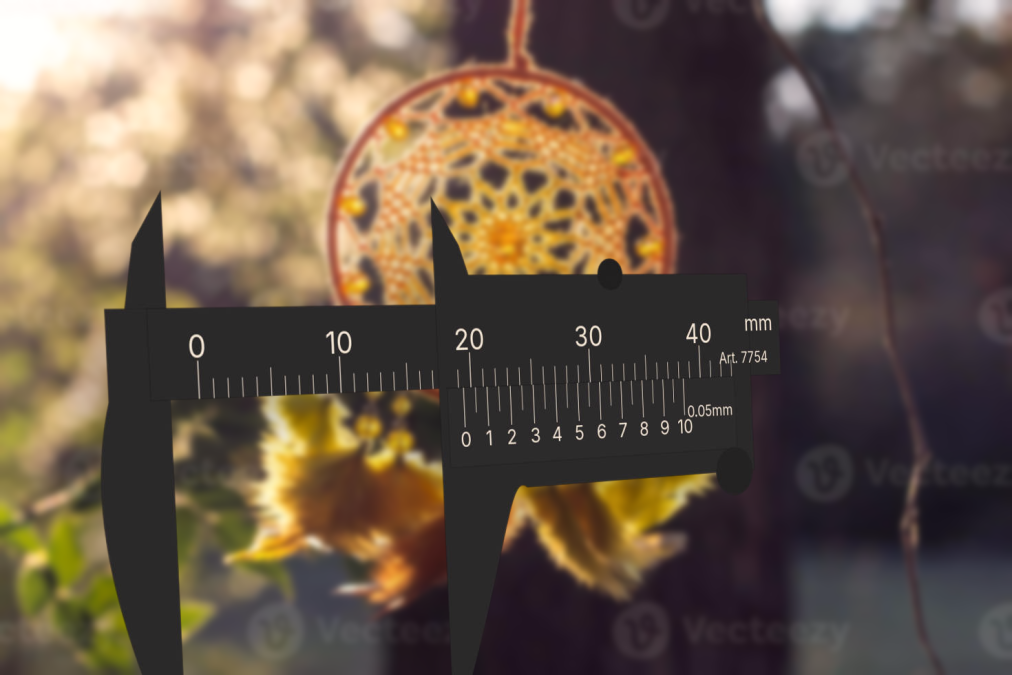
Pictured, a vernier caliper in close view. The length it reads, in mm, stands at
19.4 mm
